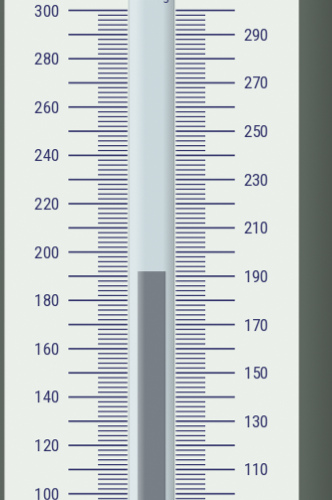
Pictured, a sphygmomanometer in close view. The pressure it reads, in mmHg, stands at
192 mmHg
